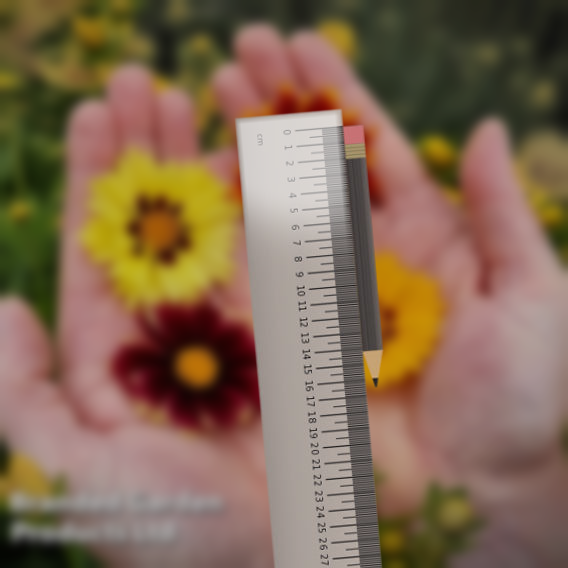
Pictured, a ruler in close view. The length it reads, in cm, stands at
16.5 cm
